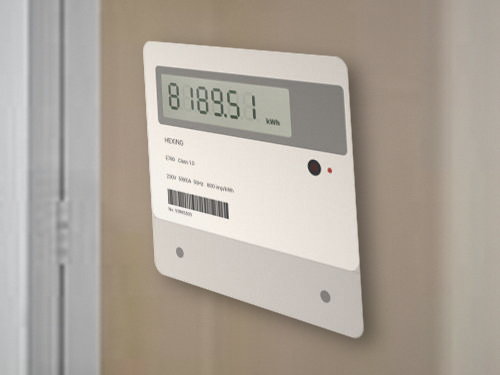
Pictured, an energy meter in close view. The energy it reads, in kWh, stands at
8189.51 kWh
